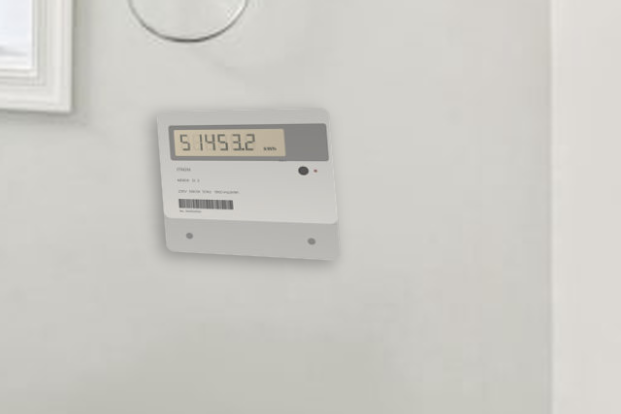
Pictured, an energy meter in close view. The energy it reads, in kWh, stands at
51453.2 kWh
